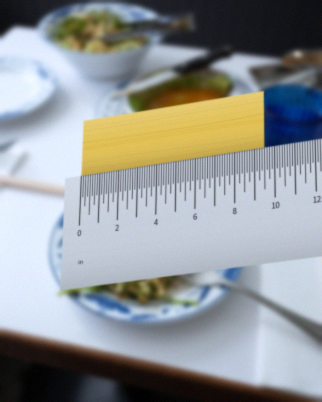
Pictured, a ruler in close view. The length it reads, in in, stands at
9.5 in
